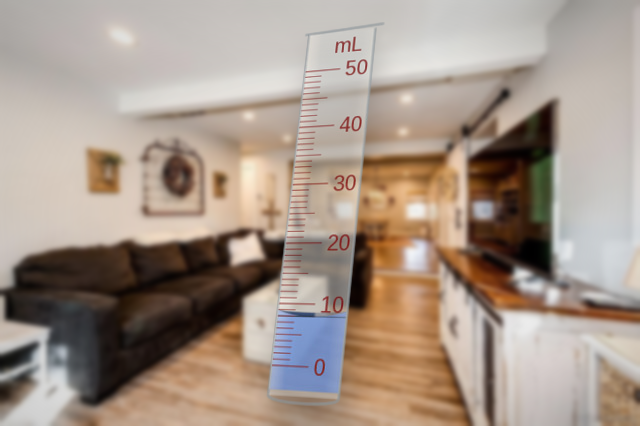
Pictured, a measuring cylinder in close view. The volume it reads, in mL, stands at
8 mL
